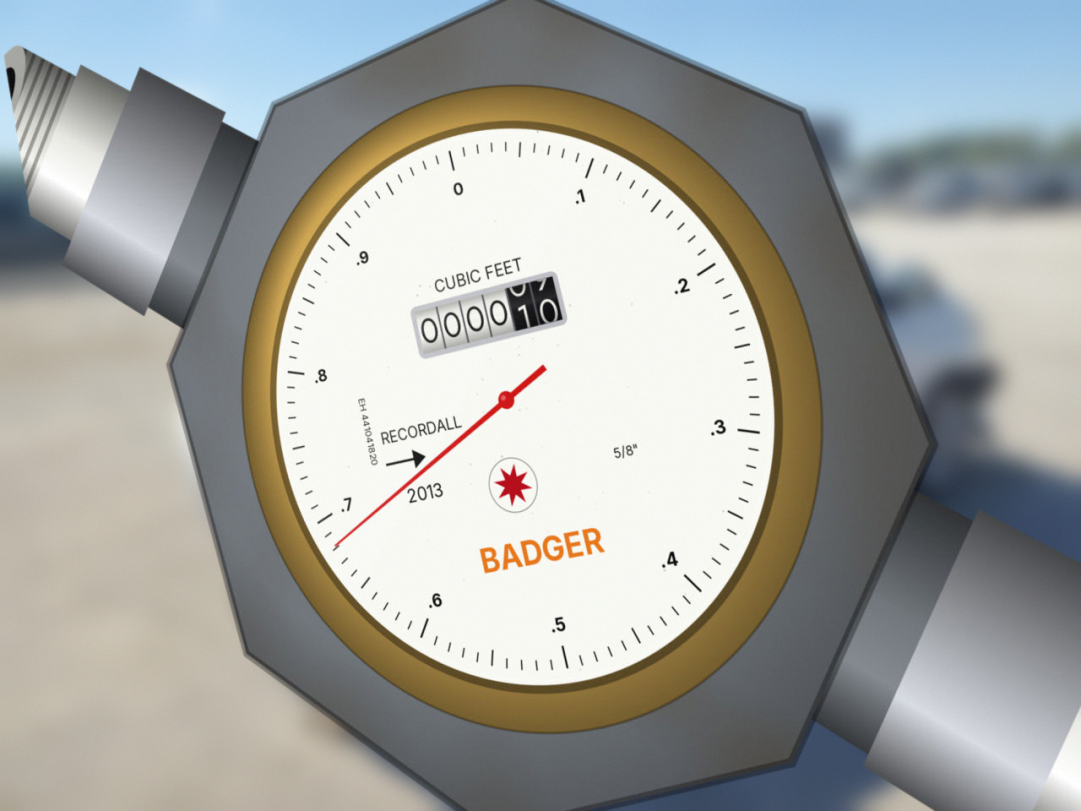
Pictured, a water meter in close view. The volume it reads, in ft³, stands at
9.68 ft³
